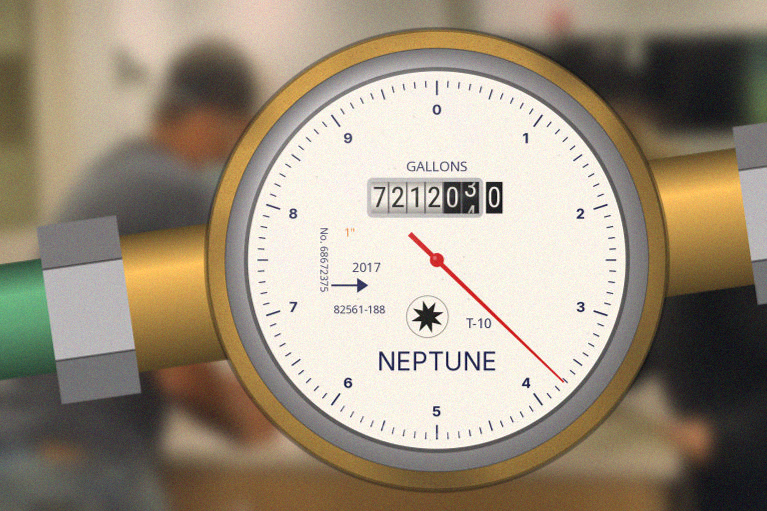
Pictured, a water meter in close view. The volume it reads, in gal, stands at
7212033.7 gal
